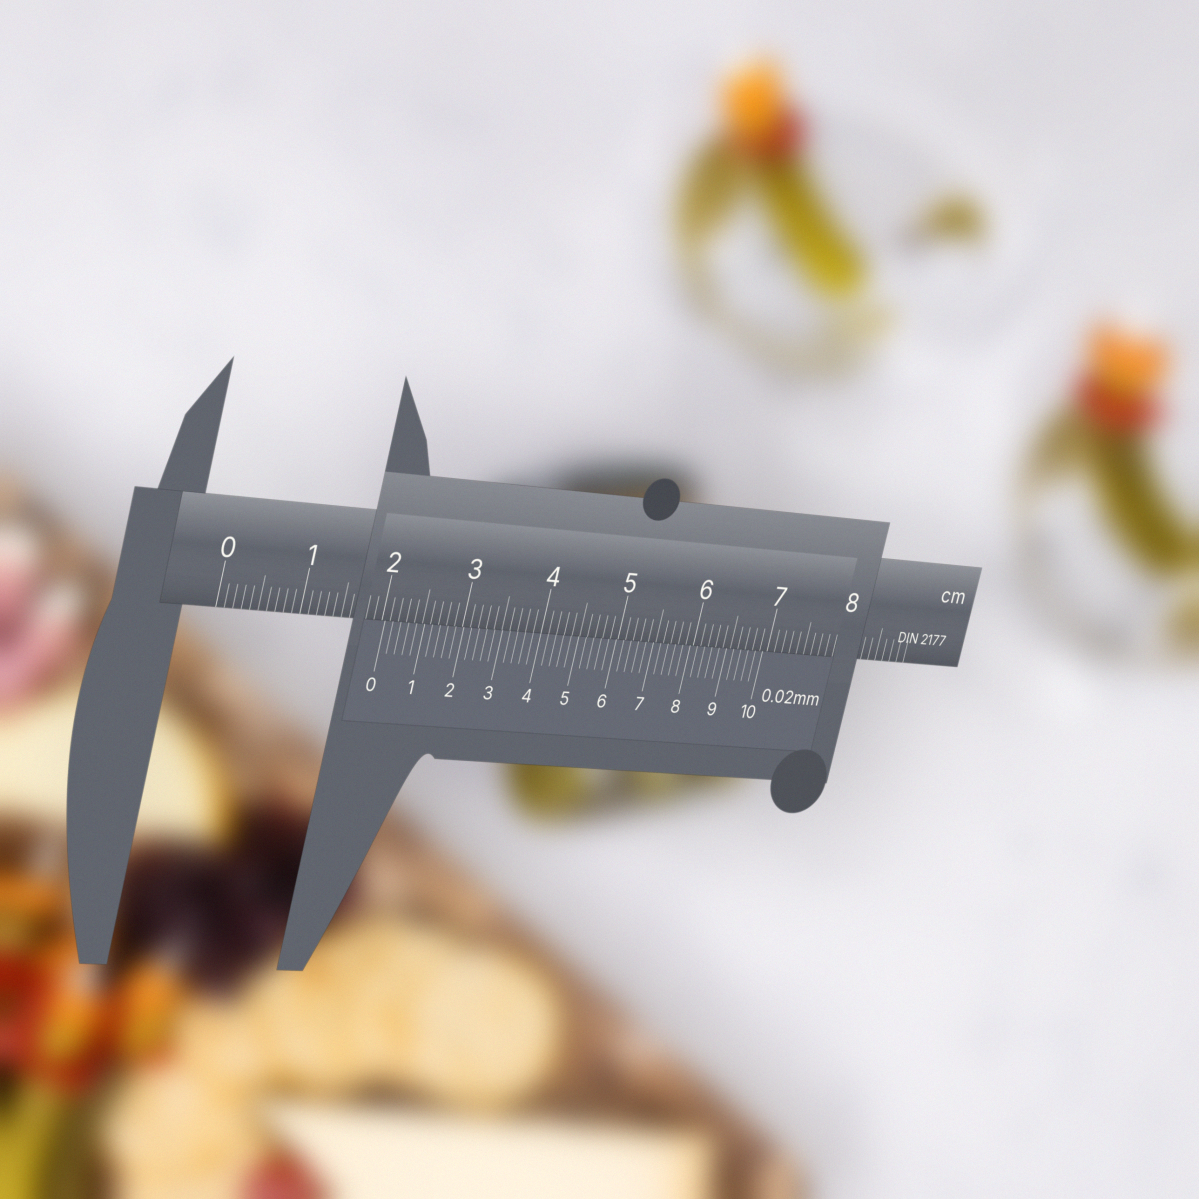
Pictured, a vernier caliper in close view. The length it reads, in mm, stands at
20.4 mm
